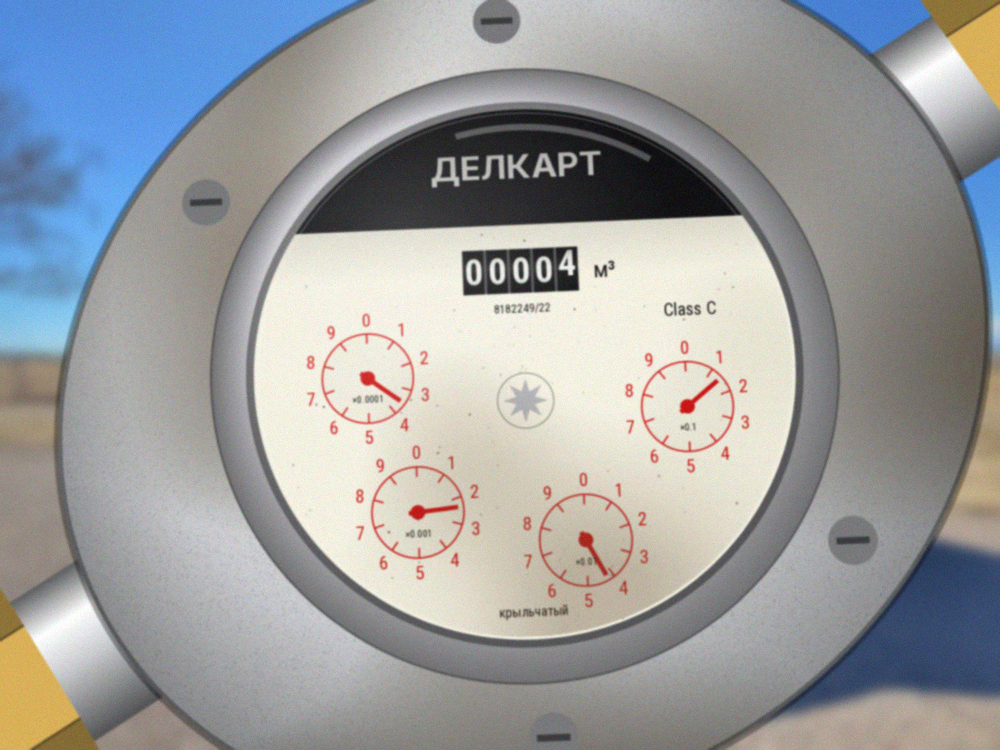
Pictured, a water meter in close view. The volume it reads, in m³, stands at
4.1423 m³
